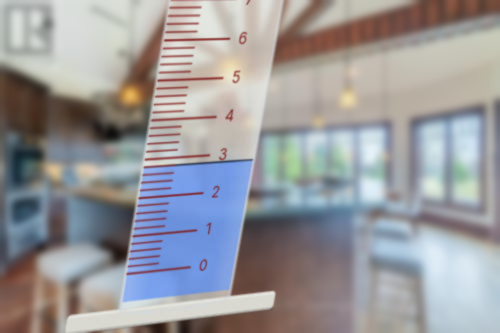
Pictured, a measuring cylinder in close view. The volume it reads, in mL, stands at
2.8 mL
